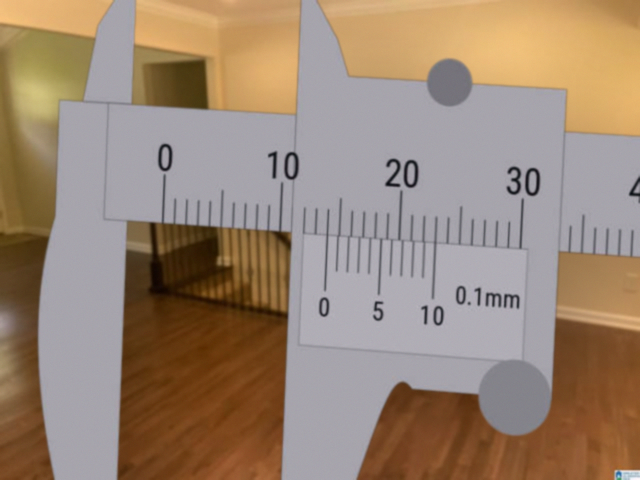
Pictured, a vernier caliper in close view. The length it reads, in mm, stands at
14.0 mm
